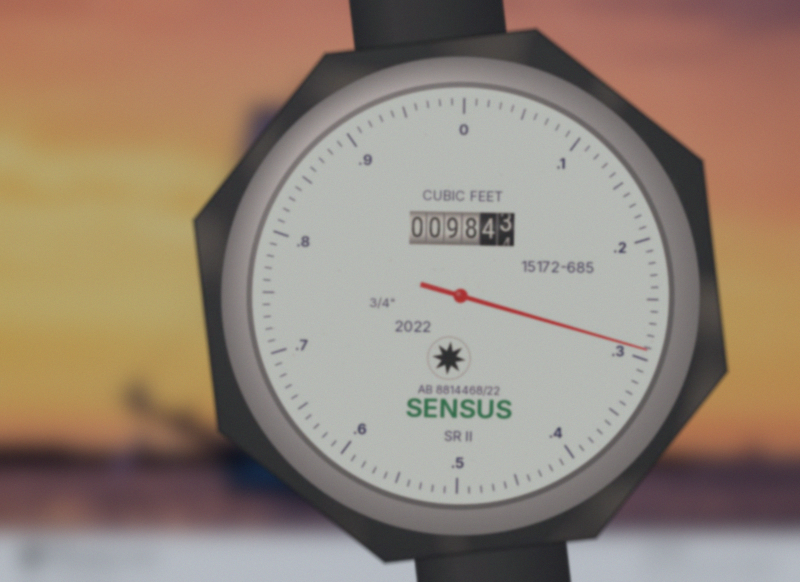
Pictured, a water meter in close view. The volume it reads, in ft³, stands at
9843.29 ft³
